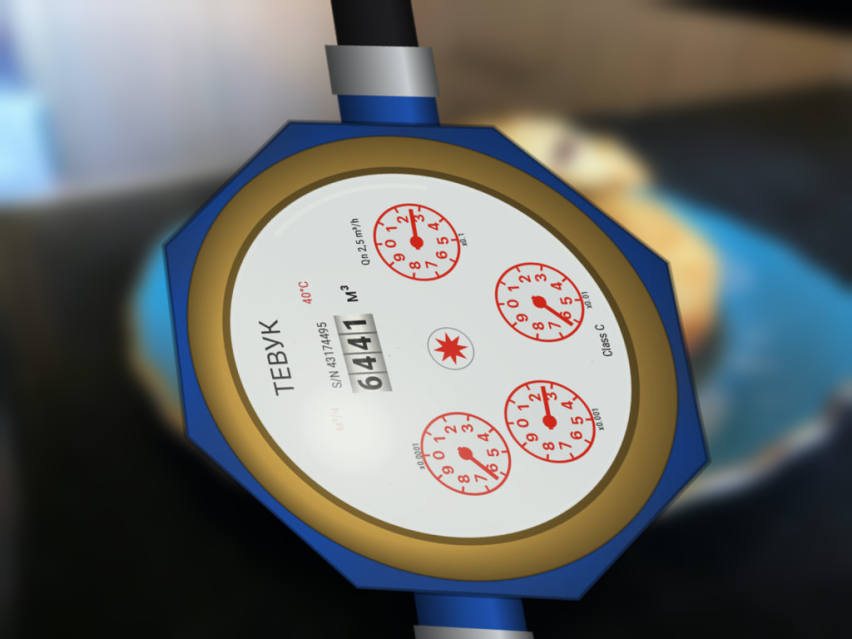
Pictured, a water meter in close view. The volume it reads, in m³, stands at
6441.2626 m³
